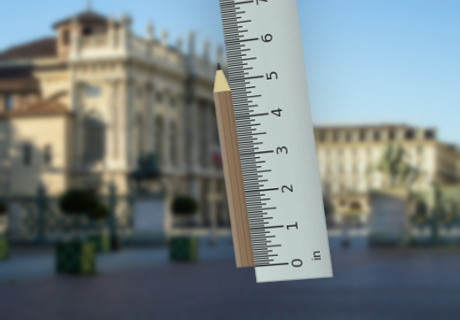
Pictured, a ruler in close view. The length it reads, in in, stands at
5.5 in
